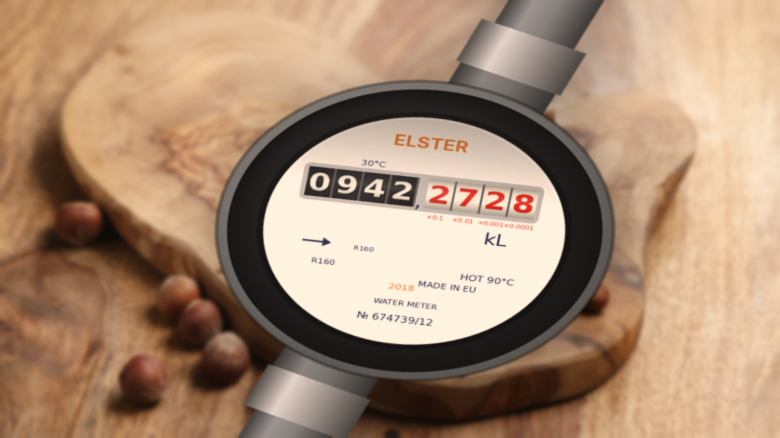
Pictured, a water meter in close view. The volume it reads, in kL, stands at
942.2728 kL
